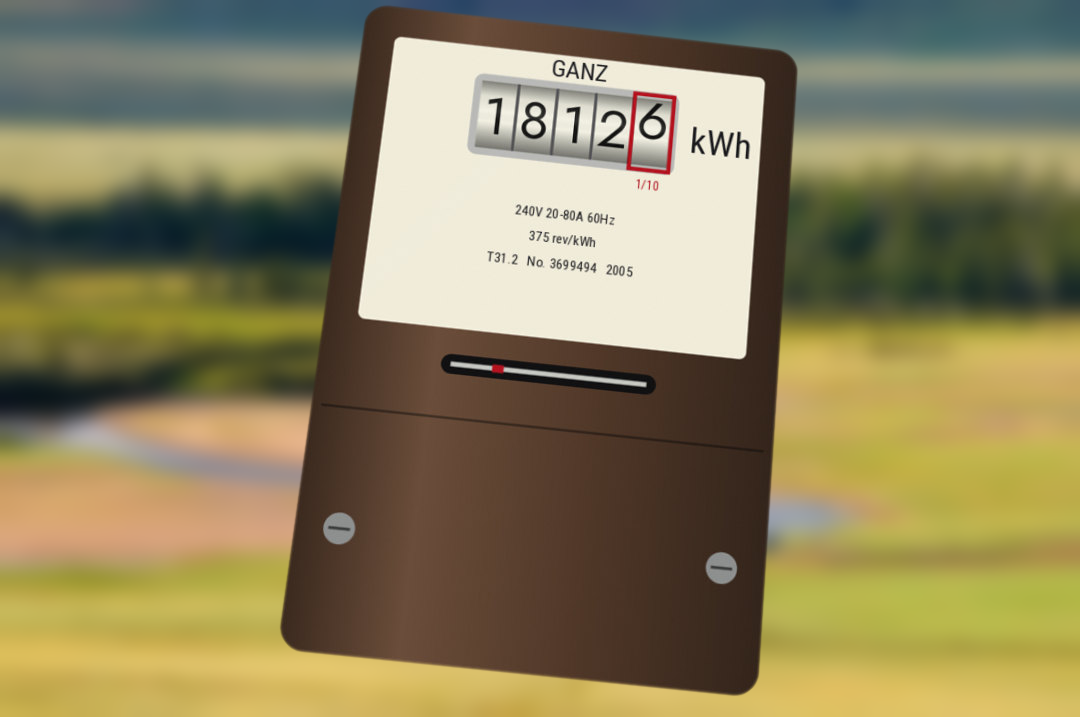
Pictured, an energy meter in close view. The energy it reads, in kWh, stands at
1812.6 kWh
